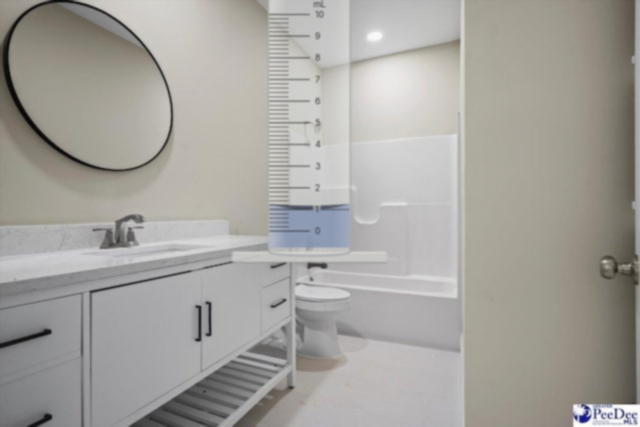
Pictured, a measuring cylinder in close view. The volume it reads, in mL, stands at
1 mL
